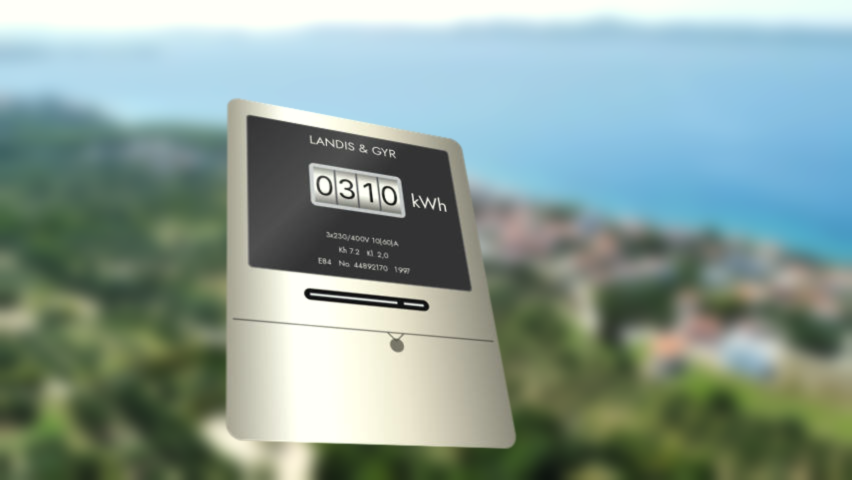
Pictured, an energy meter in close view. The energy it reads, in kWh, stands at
310 kWh
